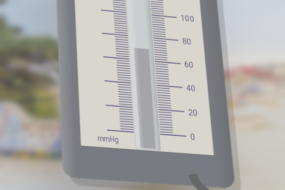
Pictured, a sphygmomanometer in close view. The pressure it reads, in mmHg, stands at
70 mmHg
